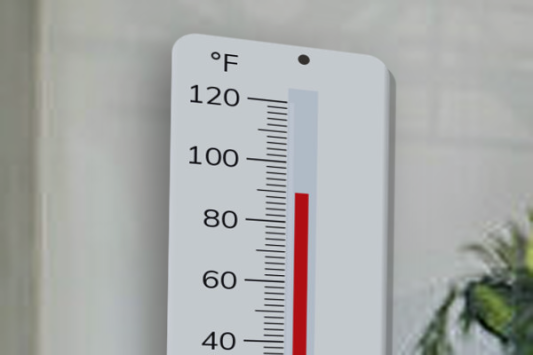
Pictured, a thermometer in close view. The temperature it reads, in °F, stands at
90 °F
